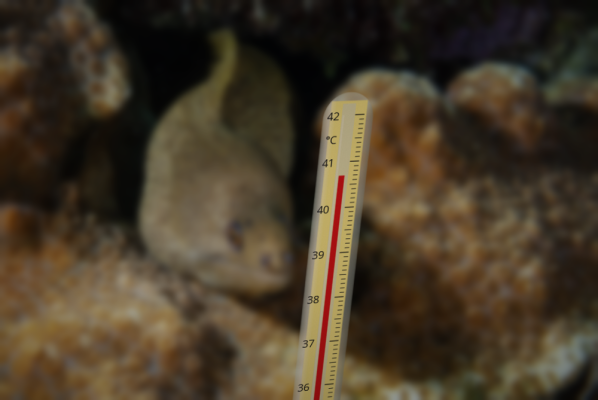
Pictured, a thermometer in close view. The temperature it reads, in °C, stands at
40.7 °C
